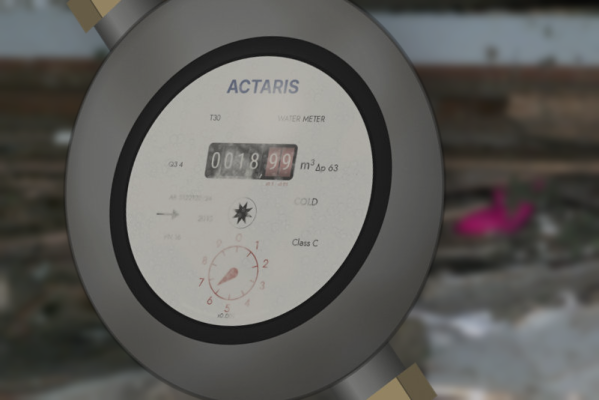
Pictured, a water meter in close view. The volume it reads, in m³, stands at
18.996 m³
